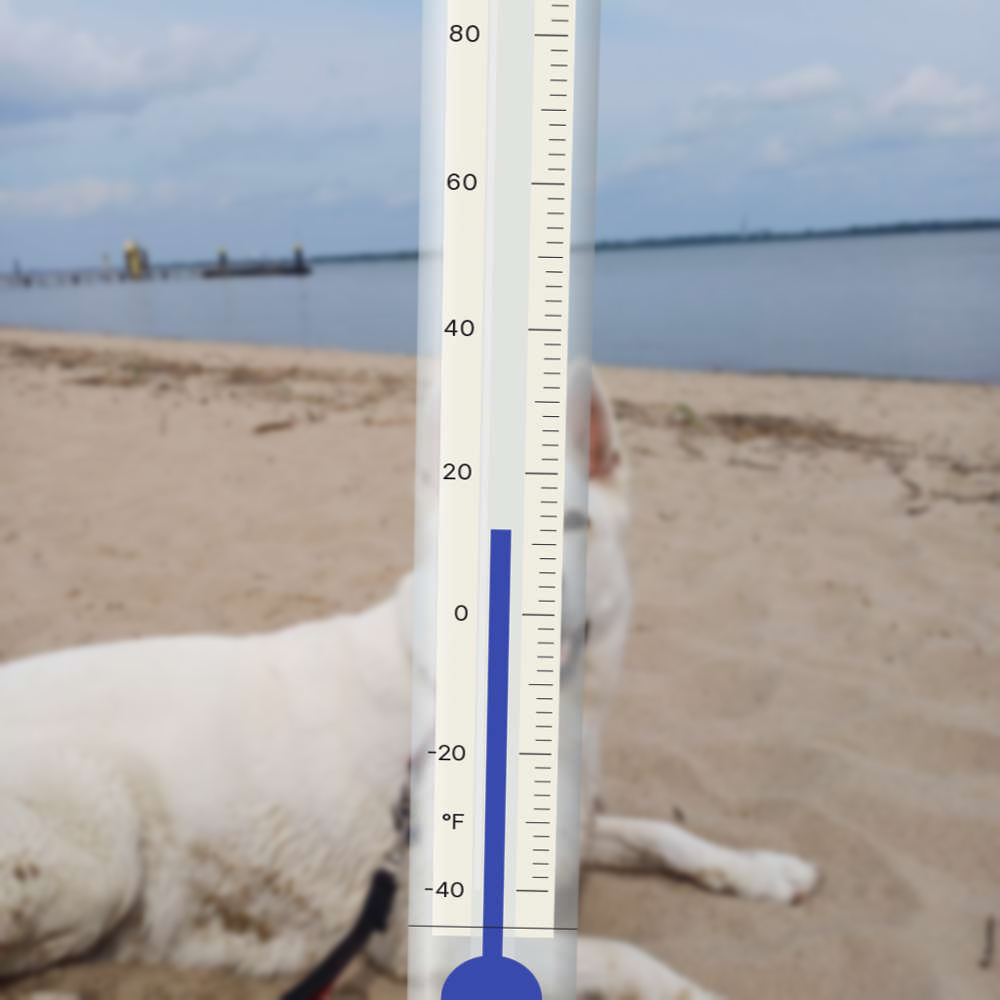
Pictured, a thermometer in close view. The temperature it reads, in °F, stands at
12 °F
